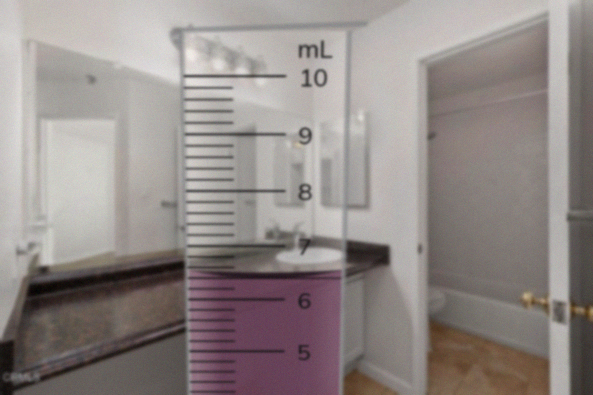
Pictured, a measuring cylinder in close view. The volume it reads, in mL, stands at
6.4 mL
